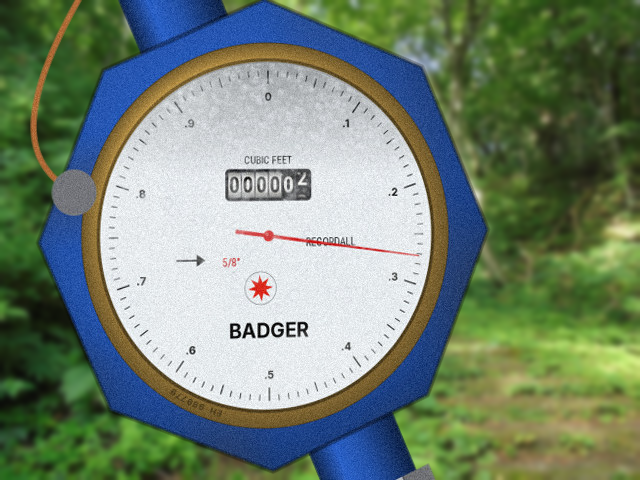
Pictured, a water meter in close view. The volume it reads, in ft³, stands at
2.27 ft³
